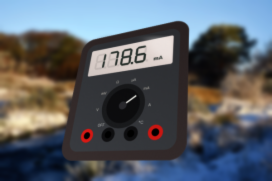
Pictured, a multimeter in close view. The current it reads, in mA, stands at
178.6 mA
